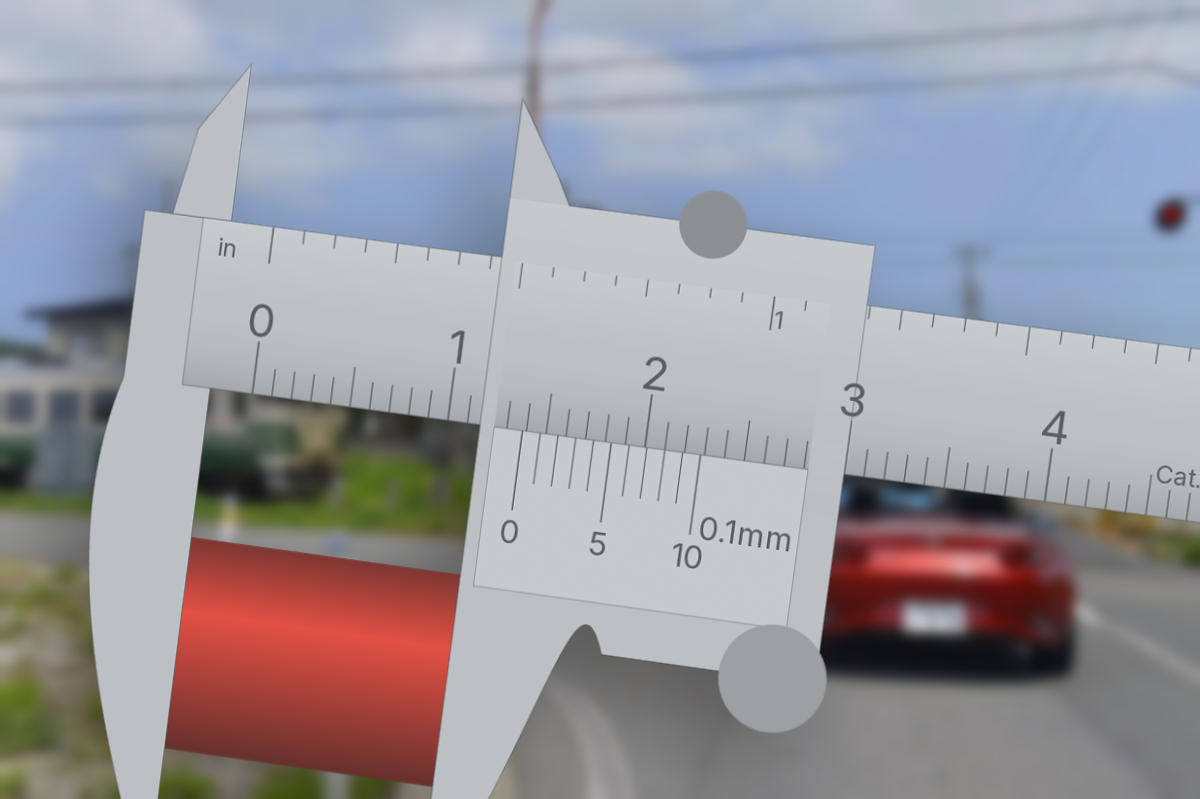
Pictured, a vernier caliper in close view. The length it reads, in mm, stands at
13.8 mm
